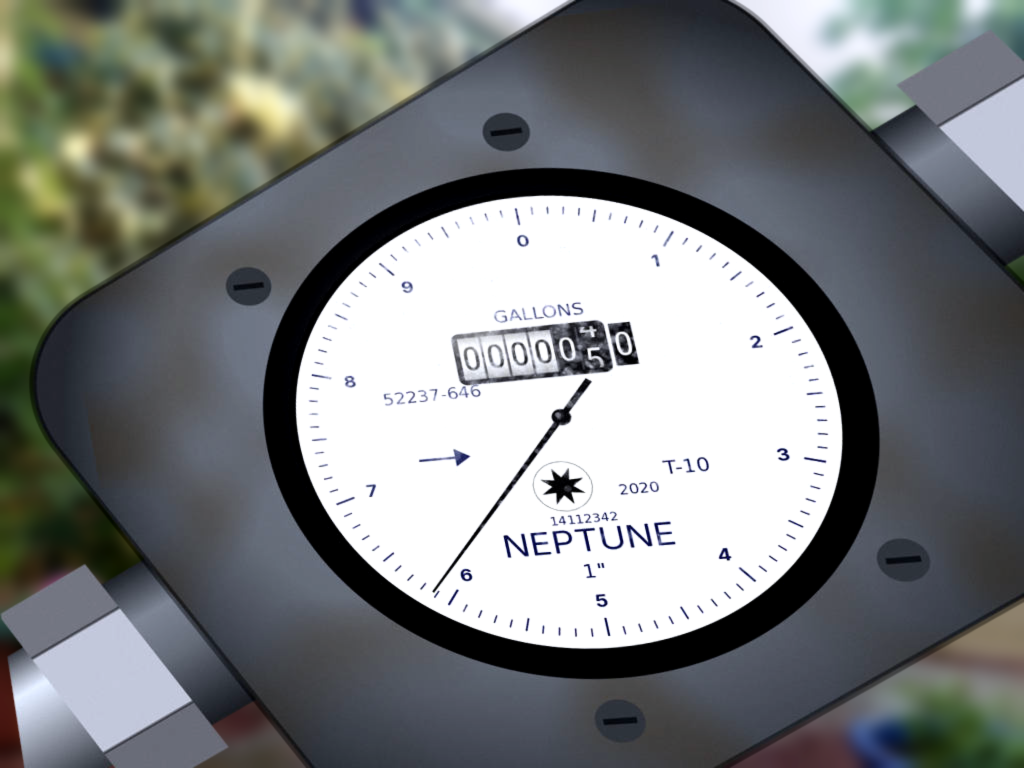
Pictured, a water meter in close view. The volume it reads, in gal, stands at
46.1 gal
